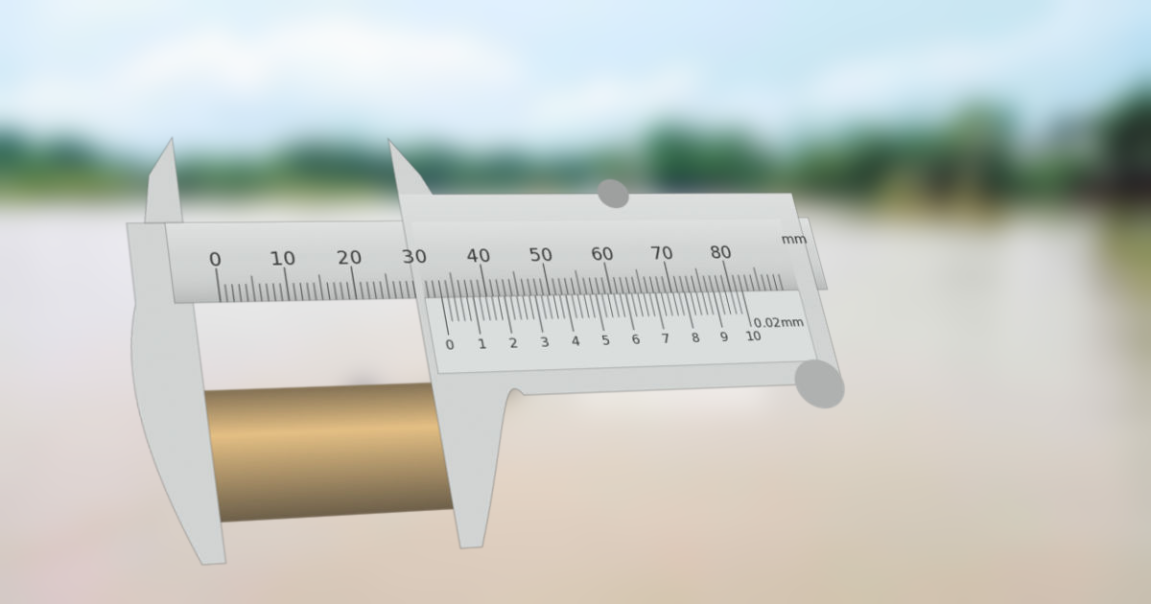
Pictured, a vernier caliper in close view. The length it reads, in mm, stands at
33.0 mm
